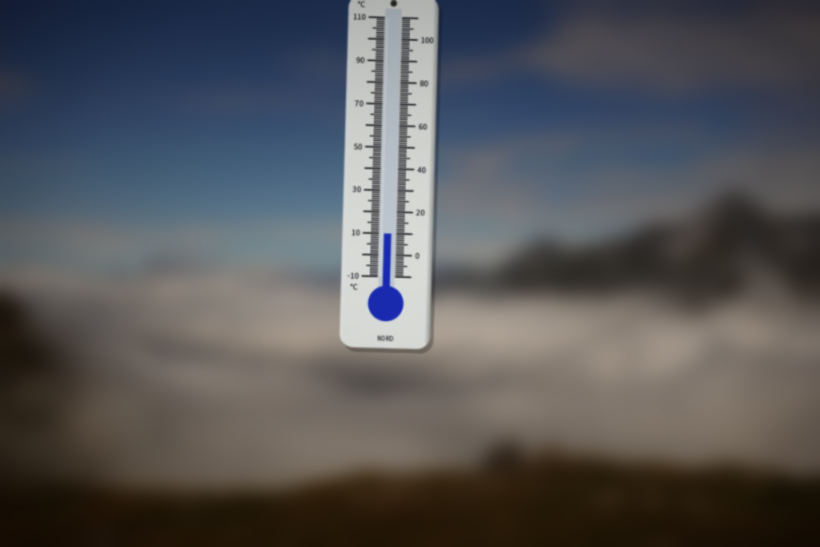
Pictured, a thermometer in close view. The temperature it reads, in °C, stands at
10 °C
